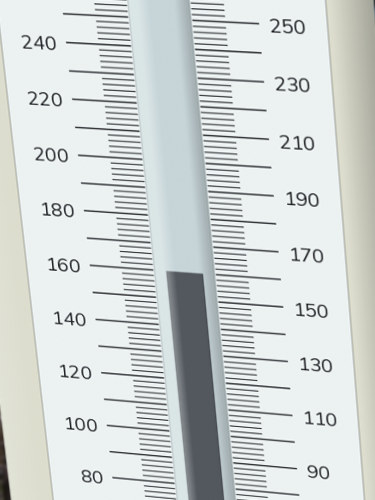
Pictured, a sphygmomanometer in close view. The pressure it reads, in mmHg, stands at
160 mmHg
